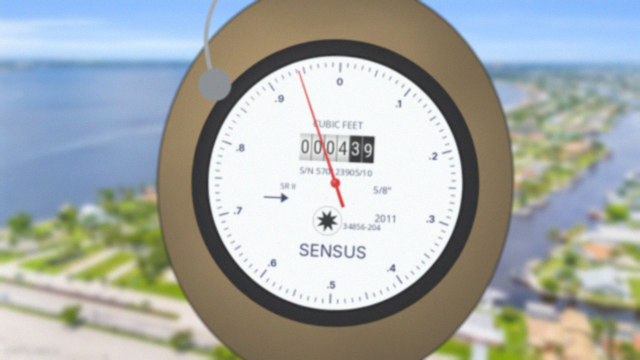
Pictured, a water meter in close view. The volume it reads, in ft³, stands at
438.94 ft³
